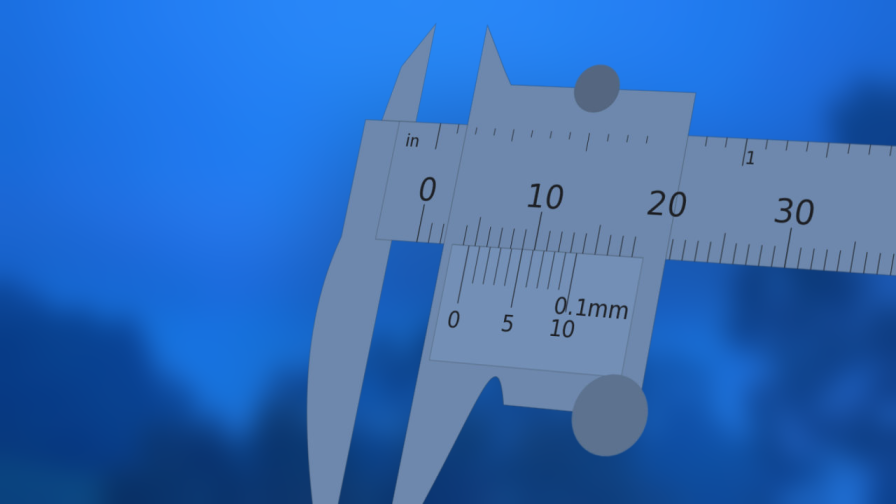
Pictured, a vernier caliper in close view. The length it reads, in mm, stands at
4.5 mm
